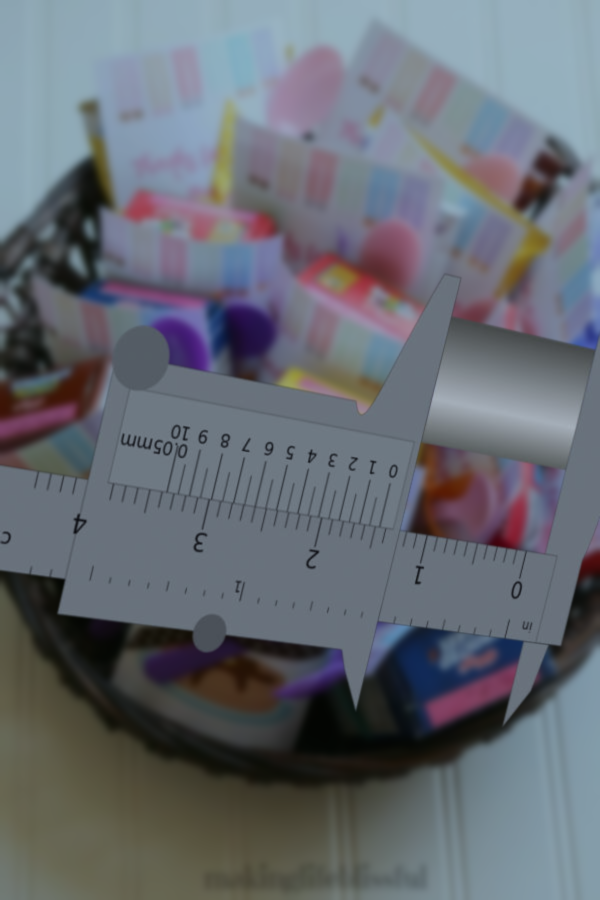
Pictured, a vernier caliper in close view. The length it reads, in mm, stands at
14.6 mm
